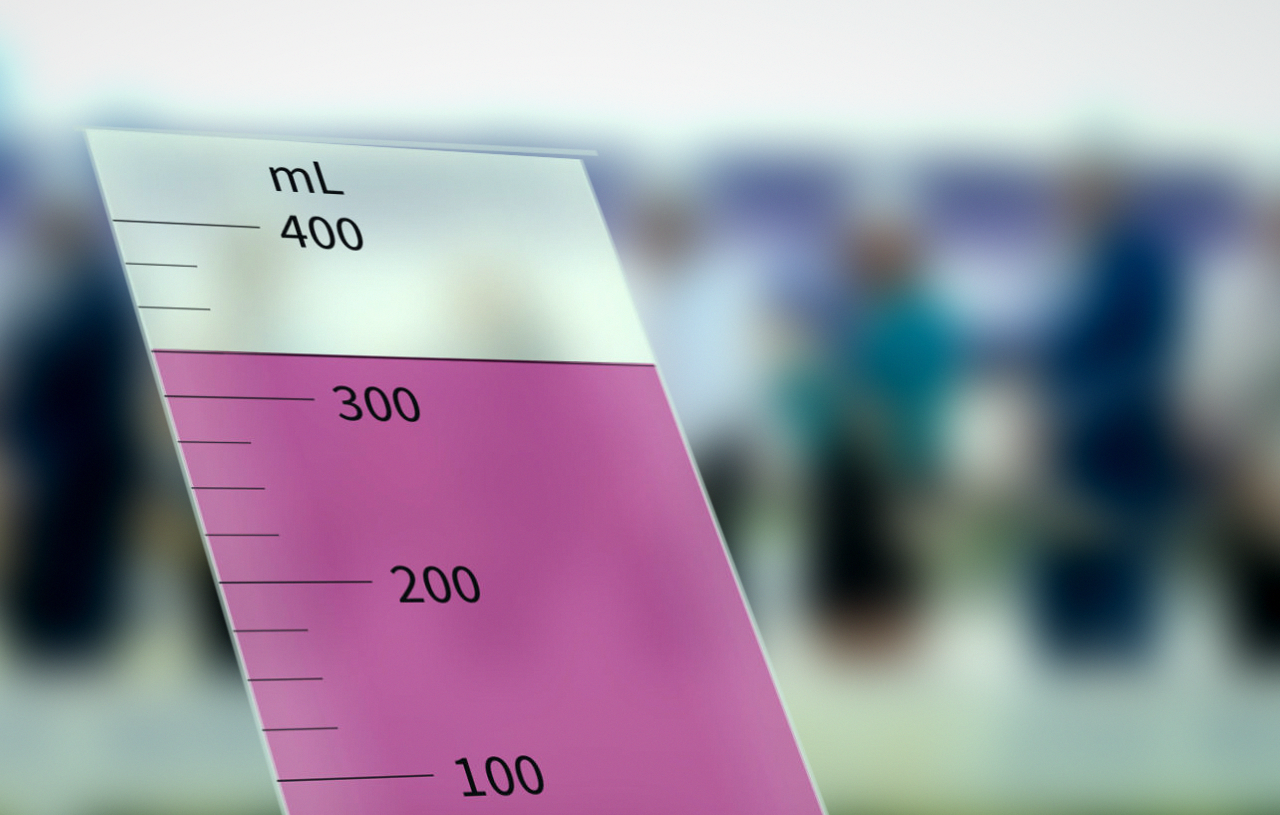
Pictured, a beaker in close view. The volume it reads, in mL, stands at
325 mL
